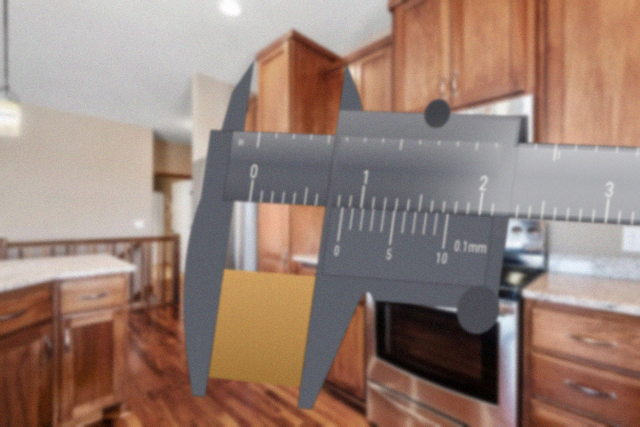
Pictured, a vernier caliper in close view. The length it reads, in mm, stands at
8.4 mm
